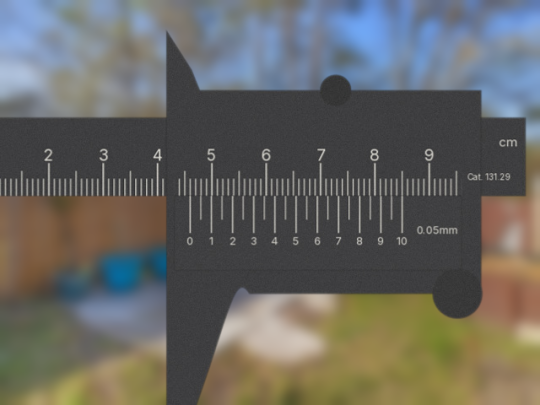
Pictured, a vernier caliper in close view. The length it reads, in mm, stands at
46.0 mm
